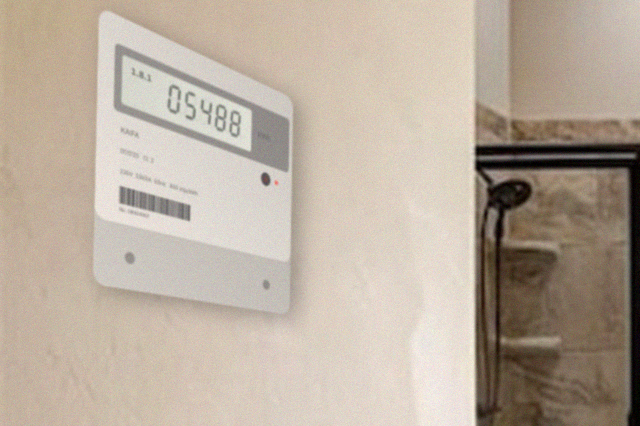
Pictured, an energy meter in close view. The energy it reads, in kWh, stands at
5488 kWh
